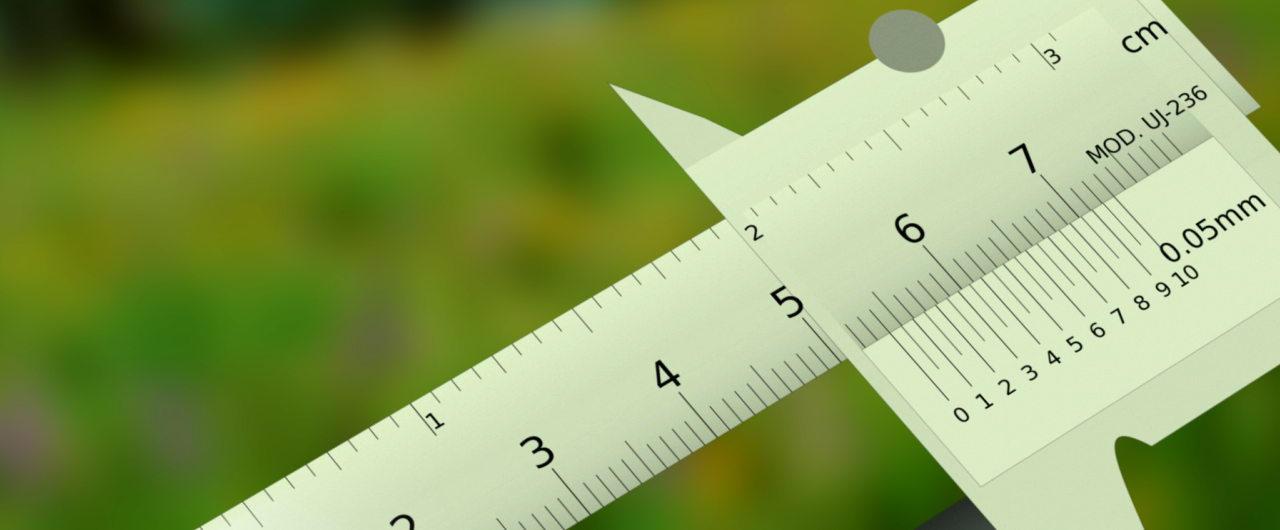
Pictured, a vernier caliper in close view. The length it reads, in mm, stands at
54.0 mm
